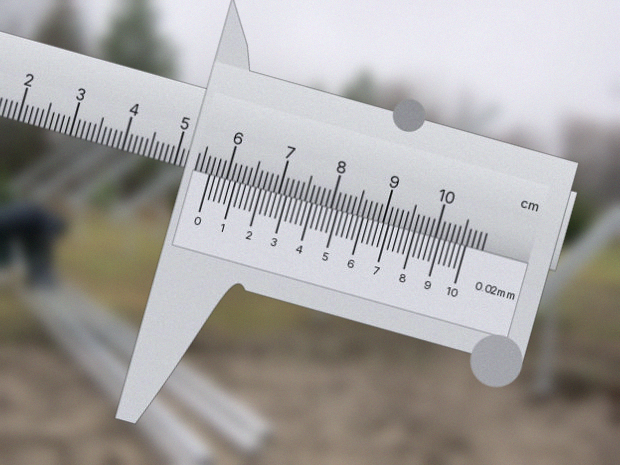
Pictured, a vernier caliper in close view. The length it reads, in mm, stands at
56.8 mm
